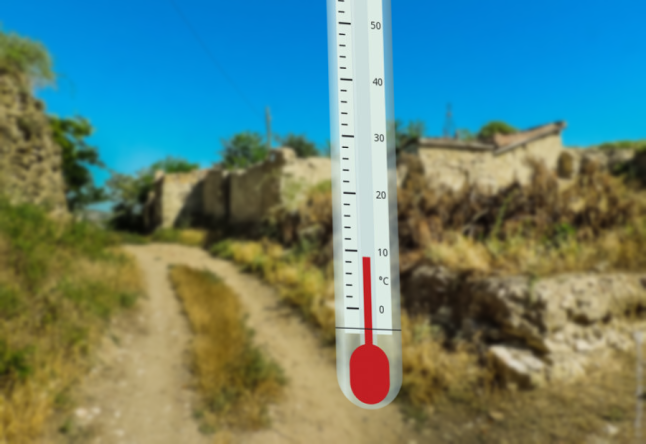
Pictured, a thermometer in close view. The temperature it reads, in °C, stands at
9 °C
